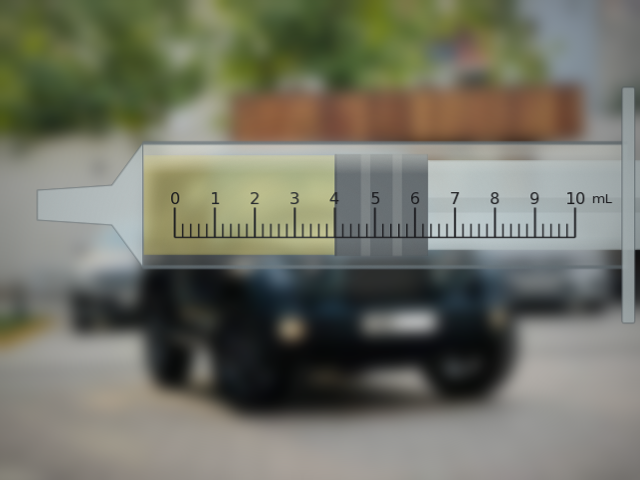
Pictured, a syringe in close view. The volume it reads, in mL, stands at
4 mL
